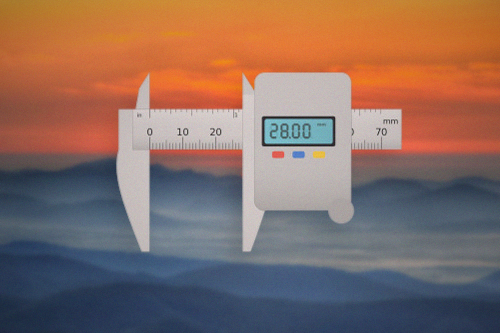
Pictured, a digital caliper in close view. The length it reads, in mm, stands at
28.00 mm
